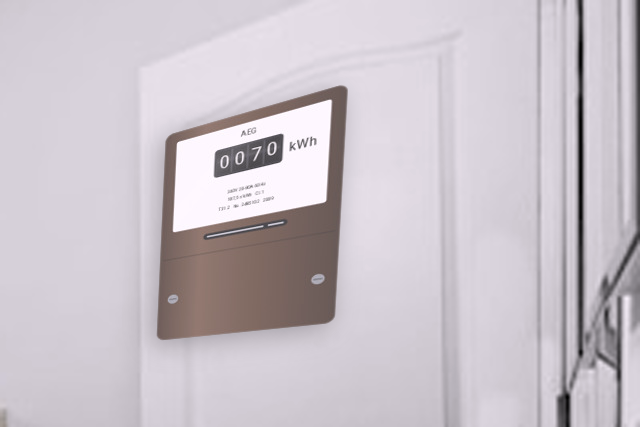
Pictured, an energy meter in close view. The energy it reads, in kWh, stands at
70 kWh
